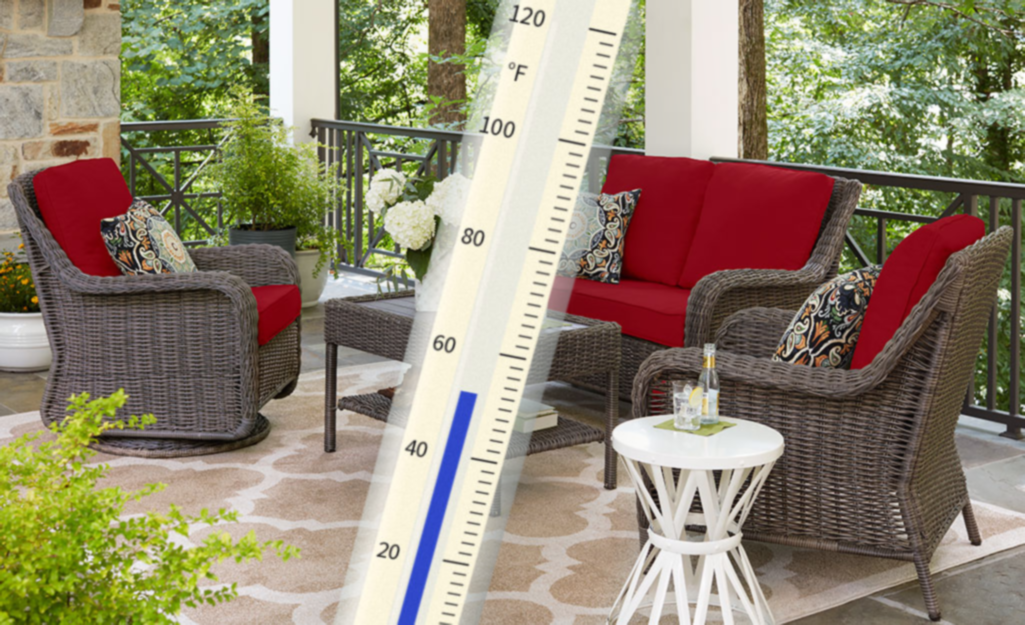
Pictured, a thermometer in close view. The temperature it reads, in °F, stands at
52 °F
